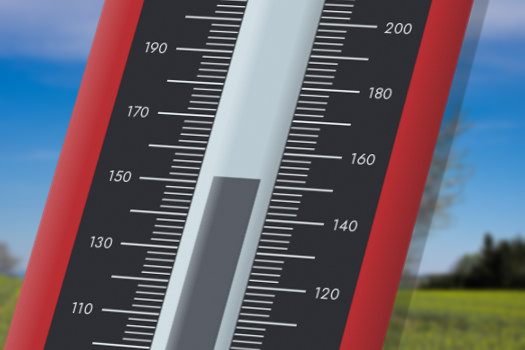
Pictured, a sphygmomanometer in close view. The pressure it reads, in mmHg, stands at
152 mmHg
